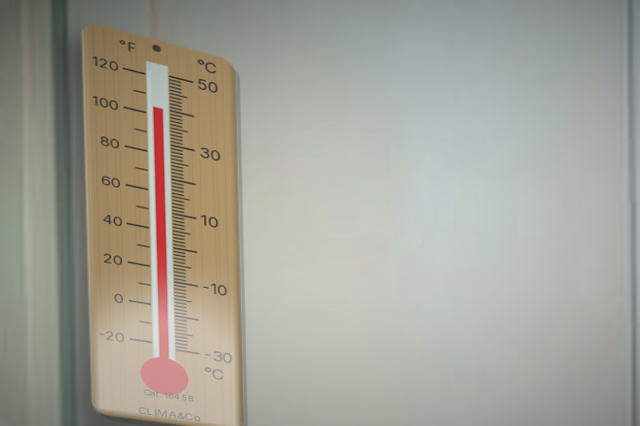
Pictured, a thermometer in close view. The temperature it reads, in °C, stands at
40 °C
